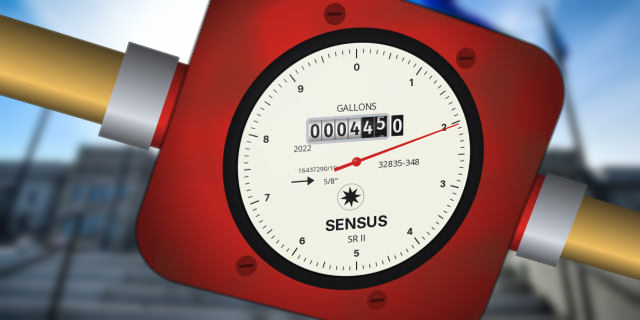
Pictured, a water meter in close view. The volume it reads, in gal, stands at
4452.0 gal
